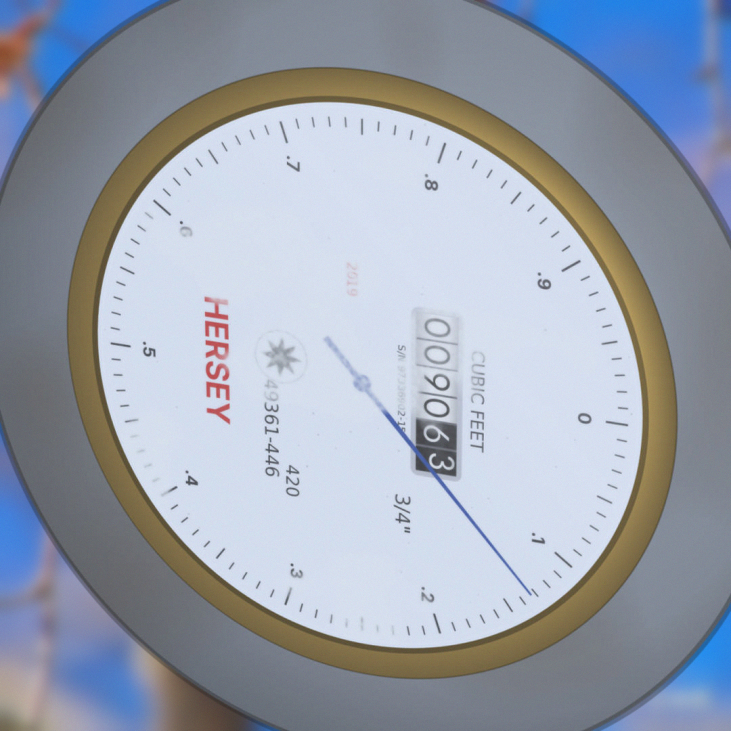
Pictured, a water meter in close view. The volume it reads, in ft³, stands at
9063.13 ft³
